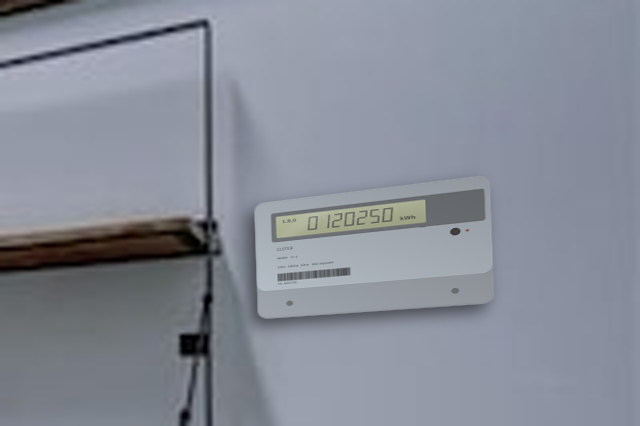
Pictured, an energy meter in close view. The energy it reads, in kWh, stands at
120250 kWh
